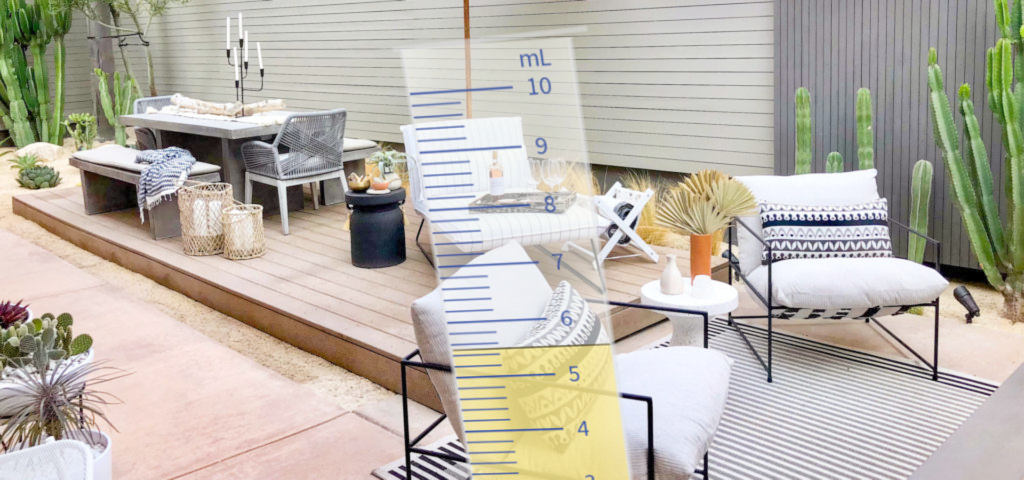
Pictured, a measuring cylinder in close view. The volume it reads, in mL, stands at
5.5 mL
